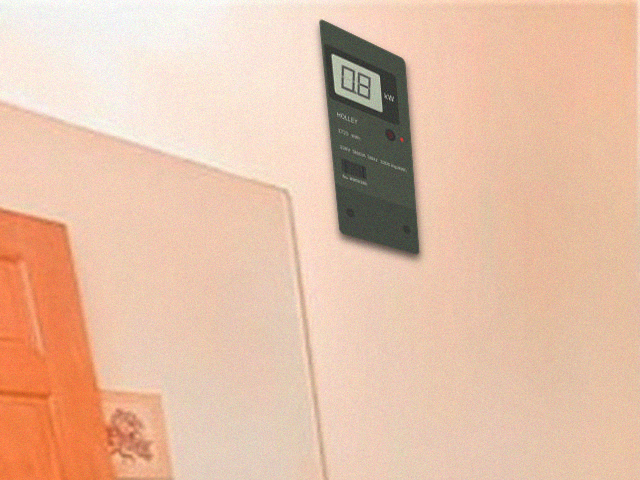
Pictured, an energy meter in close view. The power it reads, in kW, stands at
0.8 kW
